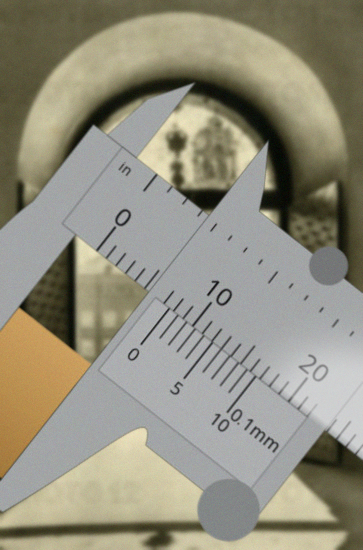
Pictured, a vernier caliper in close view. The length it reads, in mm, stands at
7.6 mm
